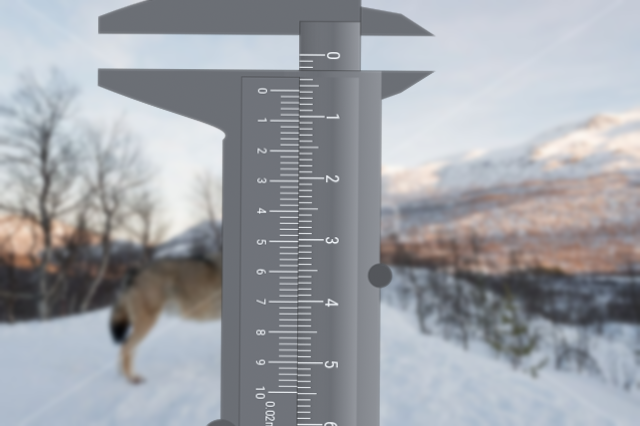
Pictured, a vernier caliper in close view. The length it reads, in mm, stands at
5.8 mm
